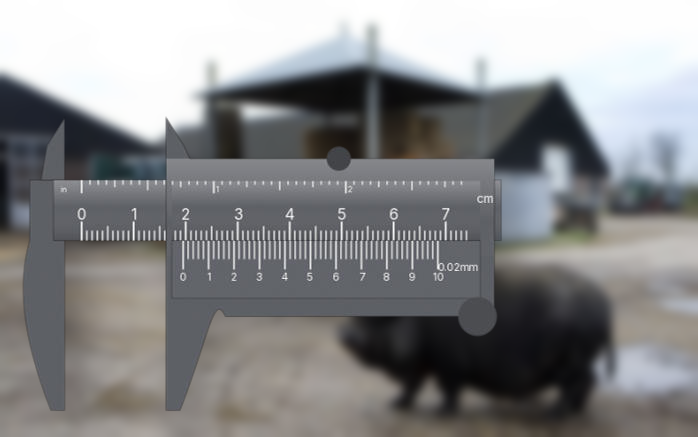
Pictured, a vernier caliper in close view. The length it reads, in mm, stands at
19.5 mm
